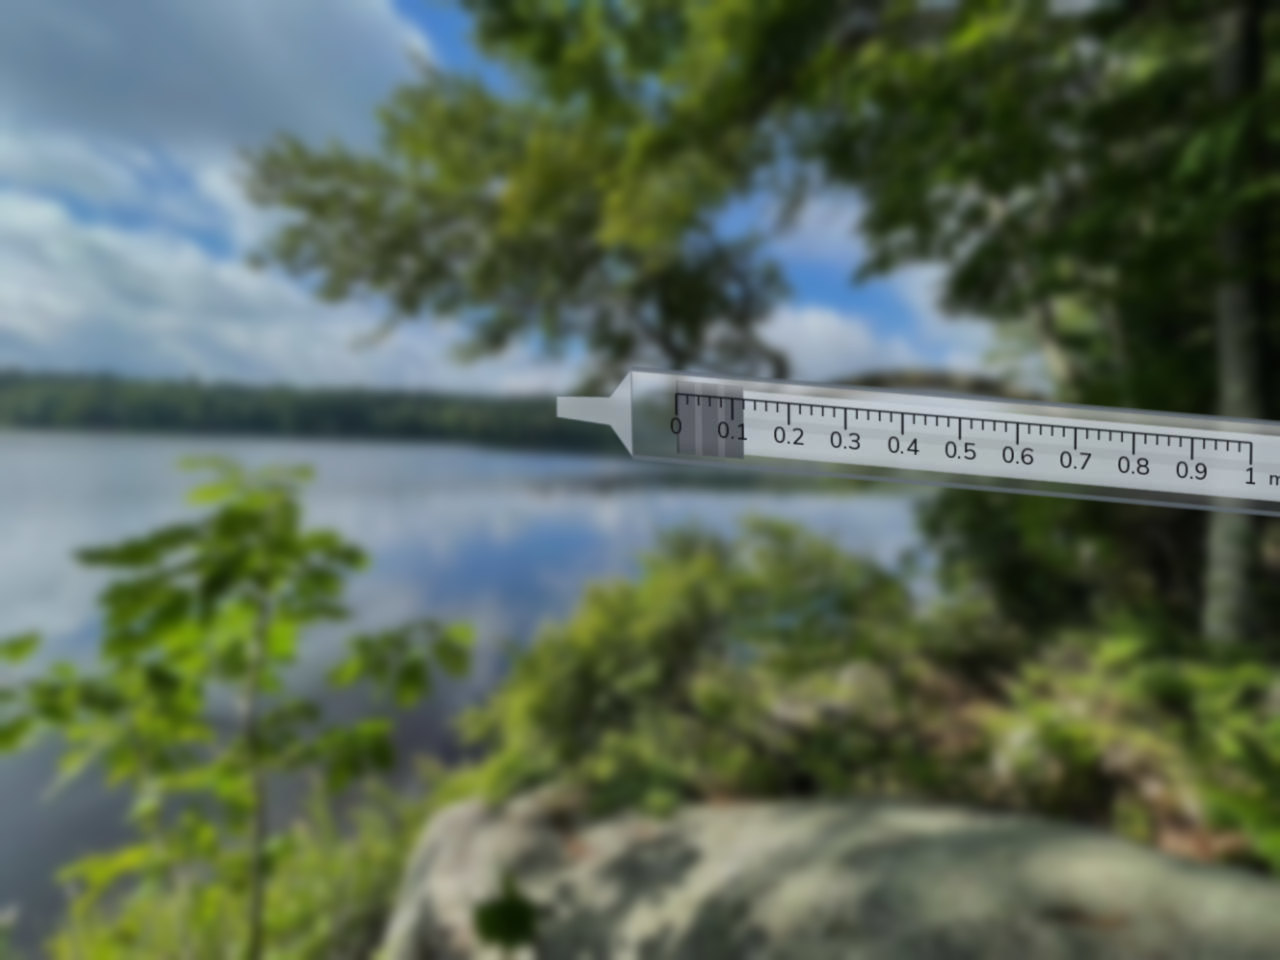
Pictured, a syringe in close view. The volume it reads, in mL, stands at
0 mL
